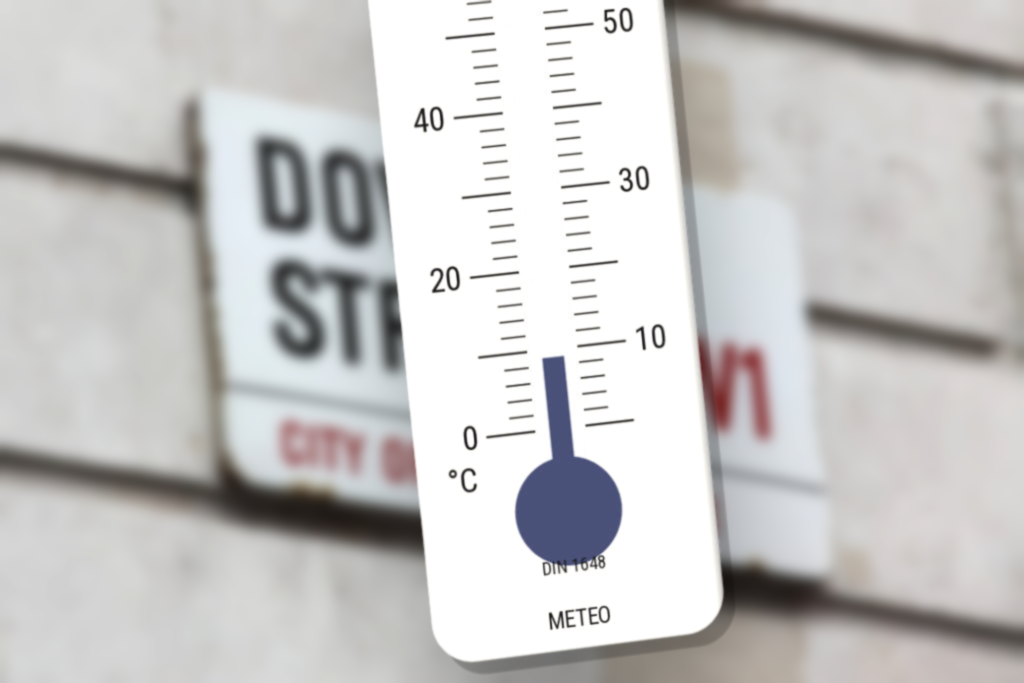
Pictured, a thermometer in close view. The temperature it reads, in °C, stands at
9 °C
